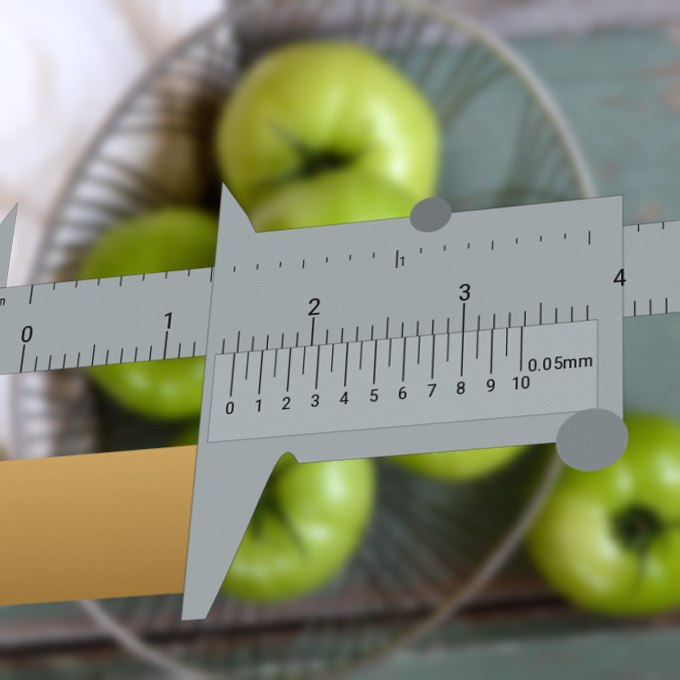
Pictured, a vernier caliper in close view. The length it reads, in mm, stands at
14.8 mm
